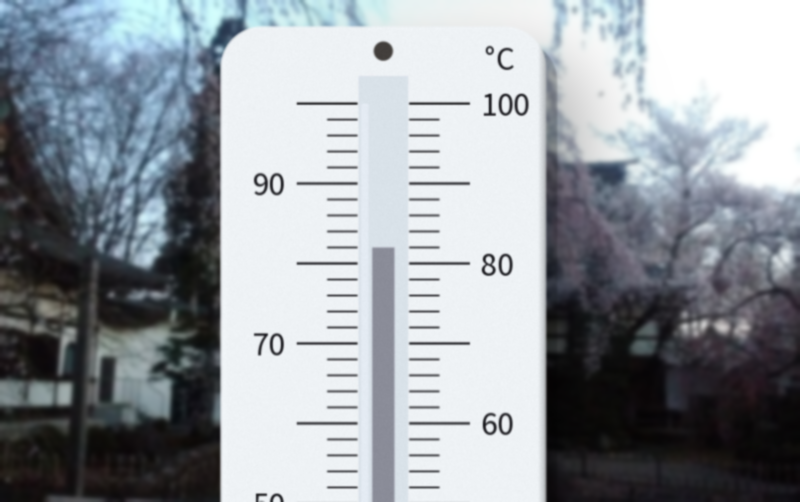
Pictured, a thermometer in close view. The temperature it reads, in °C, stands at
82 °C
